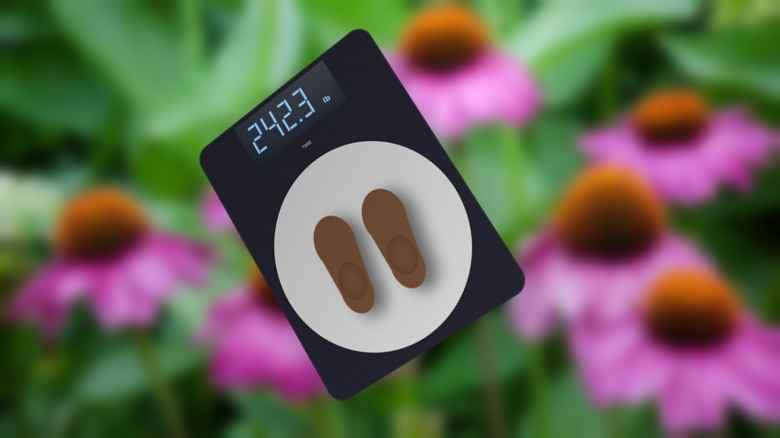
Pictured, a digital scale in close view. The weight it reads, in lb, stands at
242.3 lb
